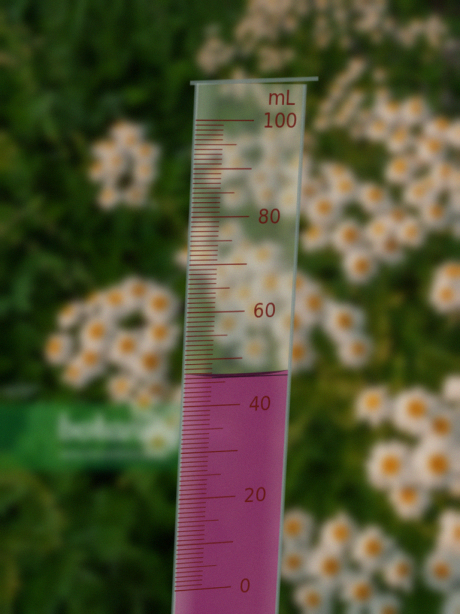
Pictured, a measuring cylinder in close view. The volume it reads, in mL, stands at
46 mL
